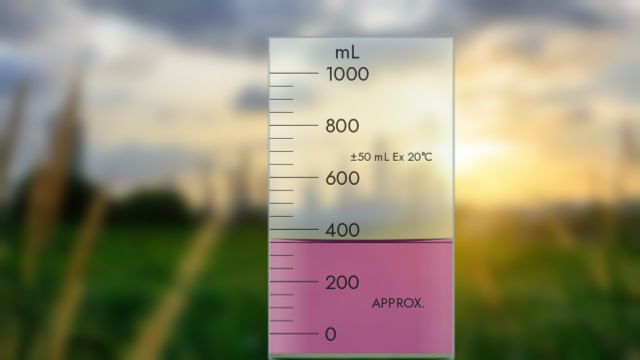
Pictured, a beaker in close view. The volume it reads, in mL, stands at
350 mL
